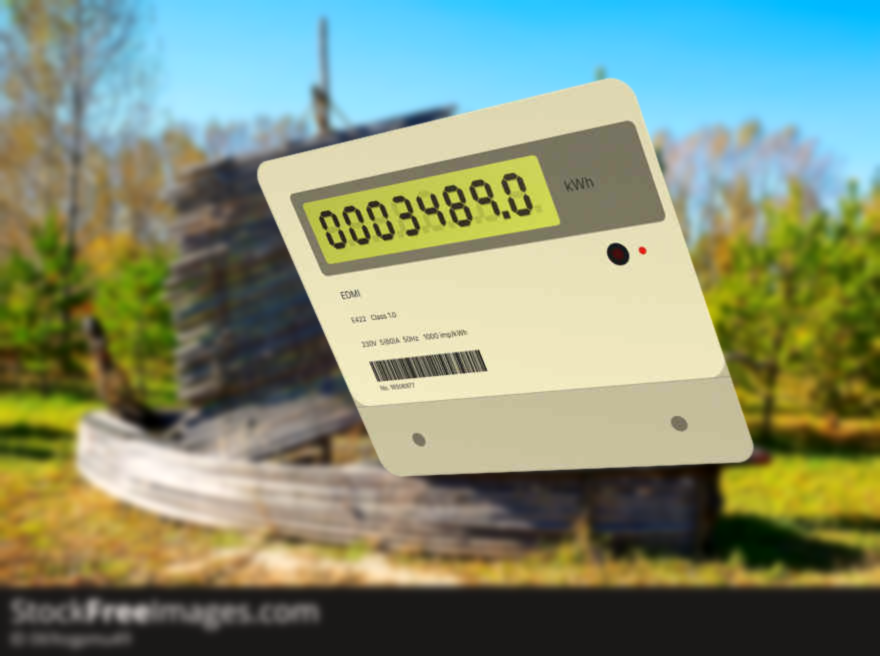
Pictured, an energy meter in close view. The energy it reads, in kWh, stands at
3489.0 kWh
